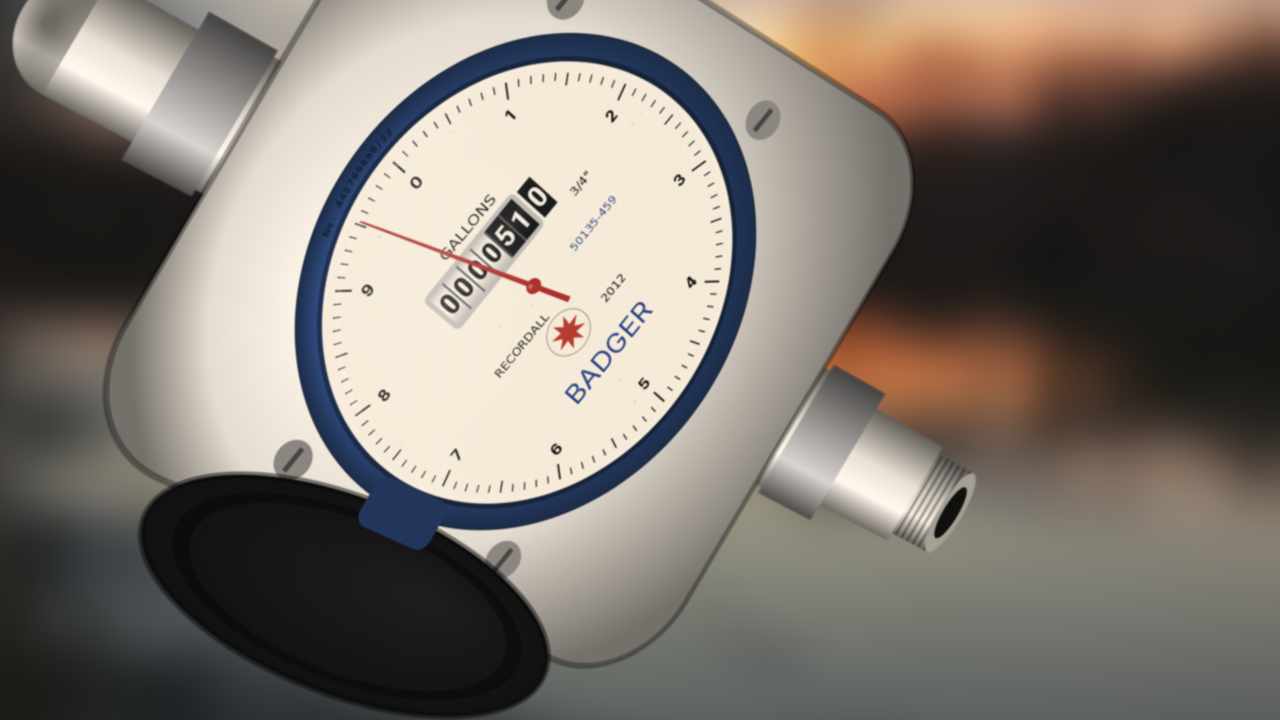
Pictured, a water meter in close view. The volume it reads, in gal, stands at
509.5 gal
